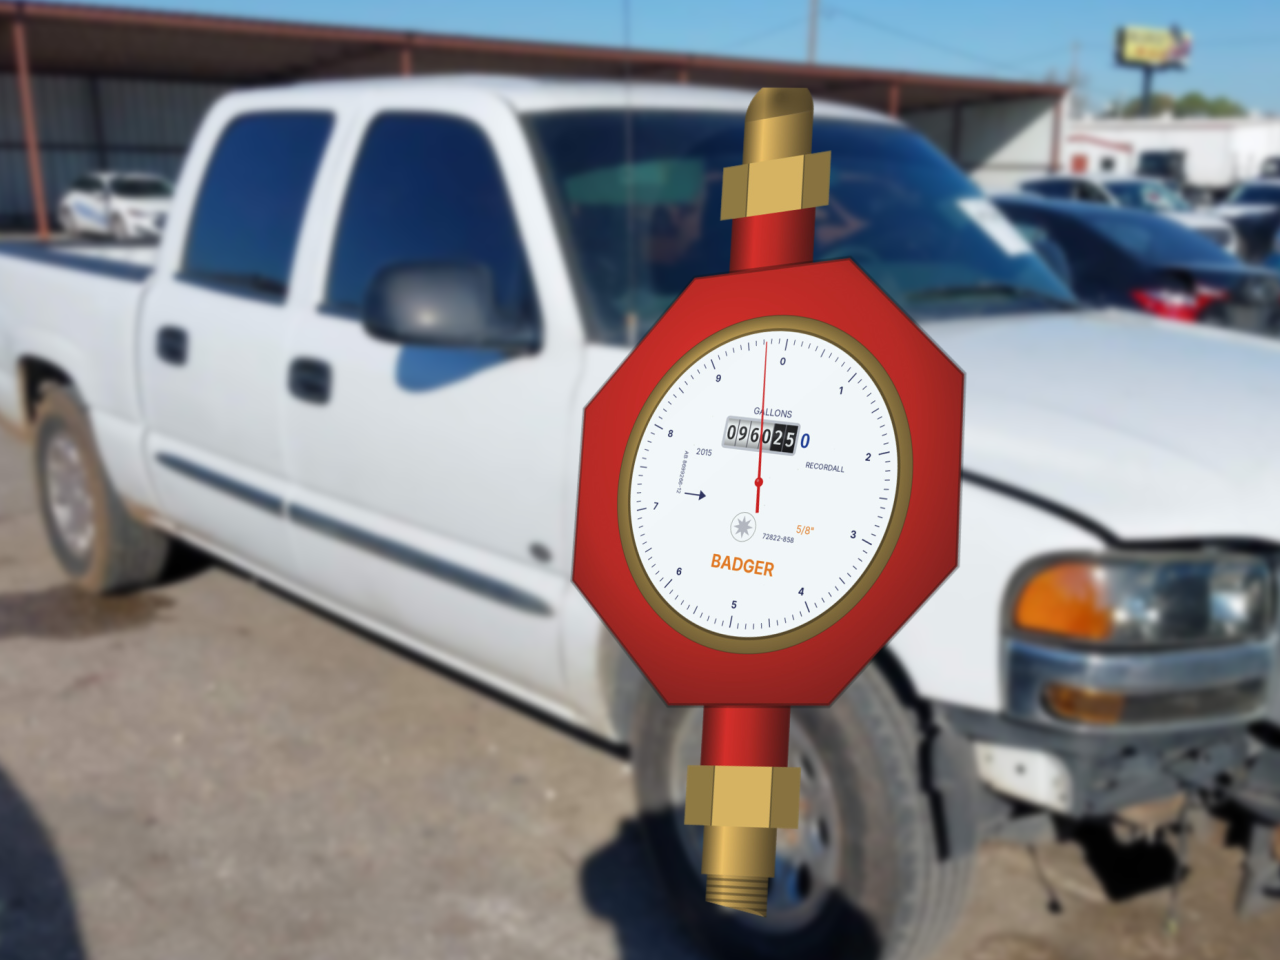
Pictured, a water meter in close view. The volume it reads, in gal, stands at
960249.7 gal
